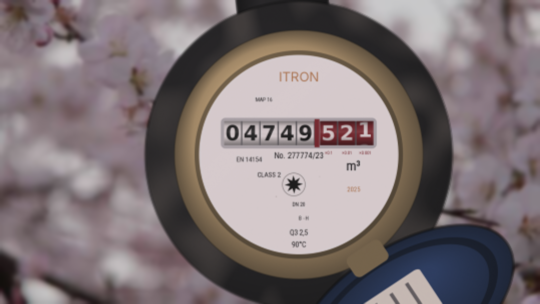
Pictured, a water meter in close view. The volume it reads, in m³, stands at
4749.521 m³
